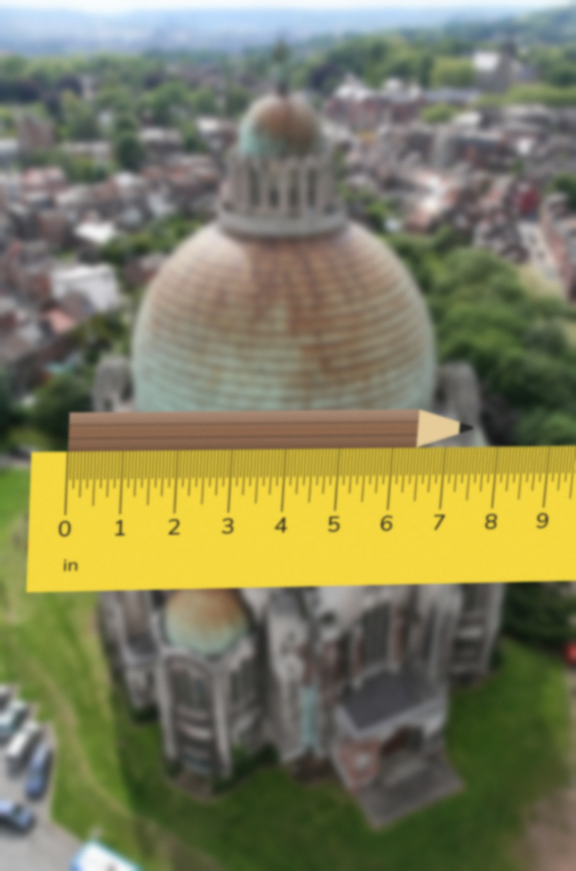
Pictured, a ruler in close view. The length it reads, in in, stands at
7.5 in
